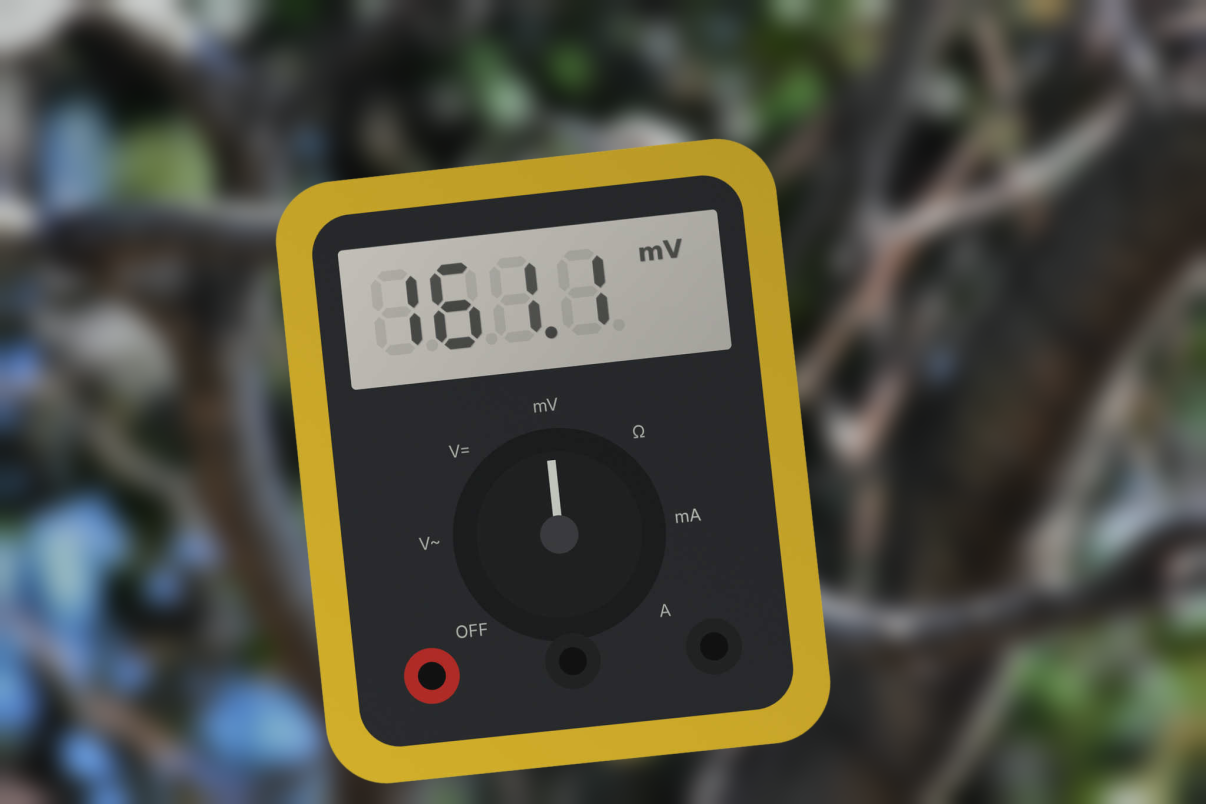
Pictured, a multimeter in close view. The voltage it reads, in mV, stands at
161.1 mV
